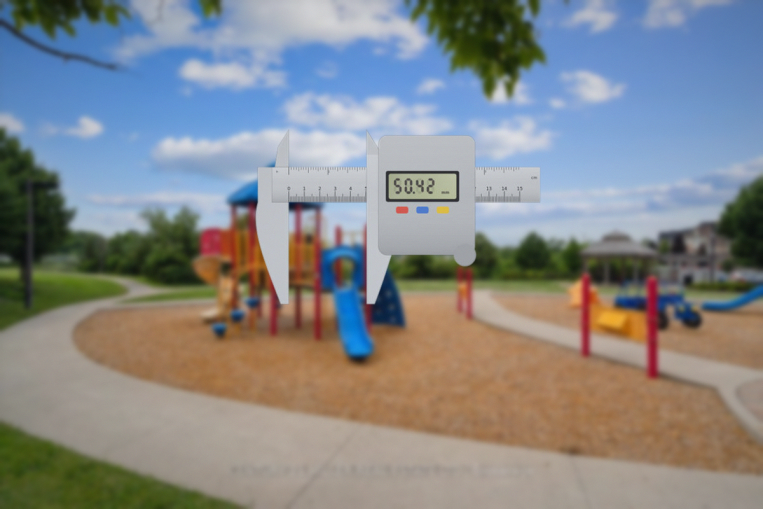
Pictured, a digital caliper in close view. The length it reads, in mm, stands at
50.42 mm
